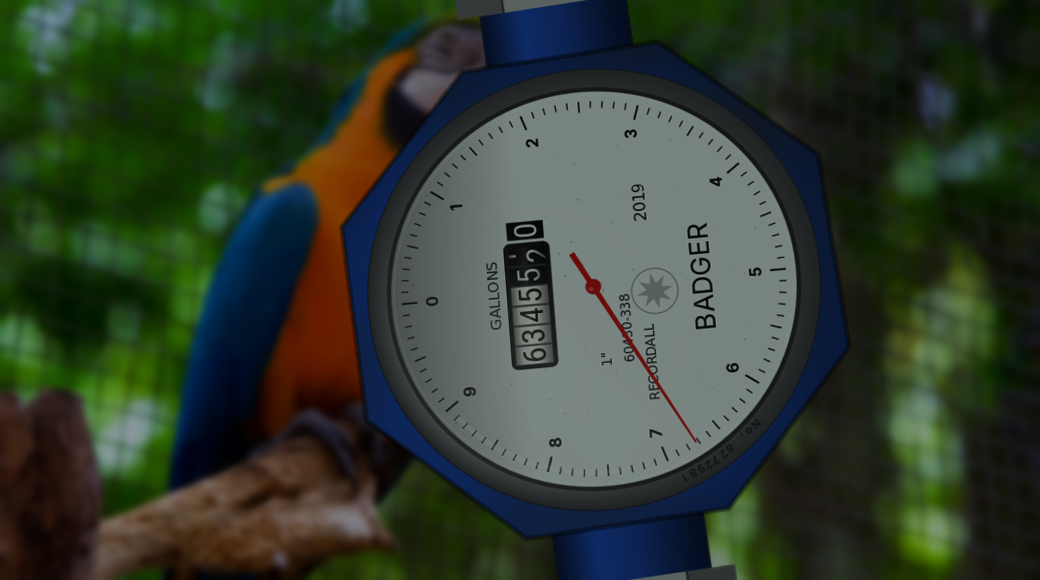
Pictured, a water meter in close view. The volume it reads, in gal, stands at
6345516.7 gal
